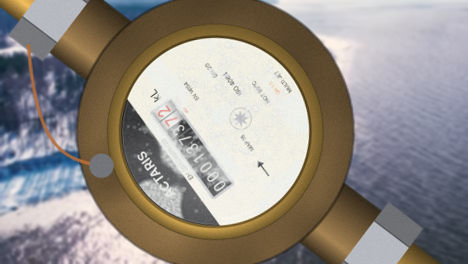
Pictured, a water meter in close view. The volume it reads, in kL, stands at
1373.72 kL
